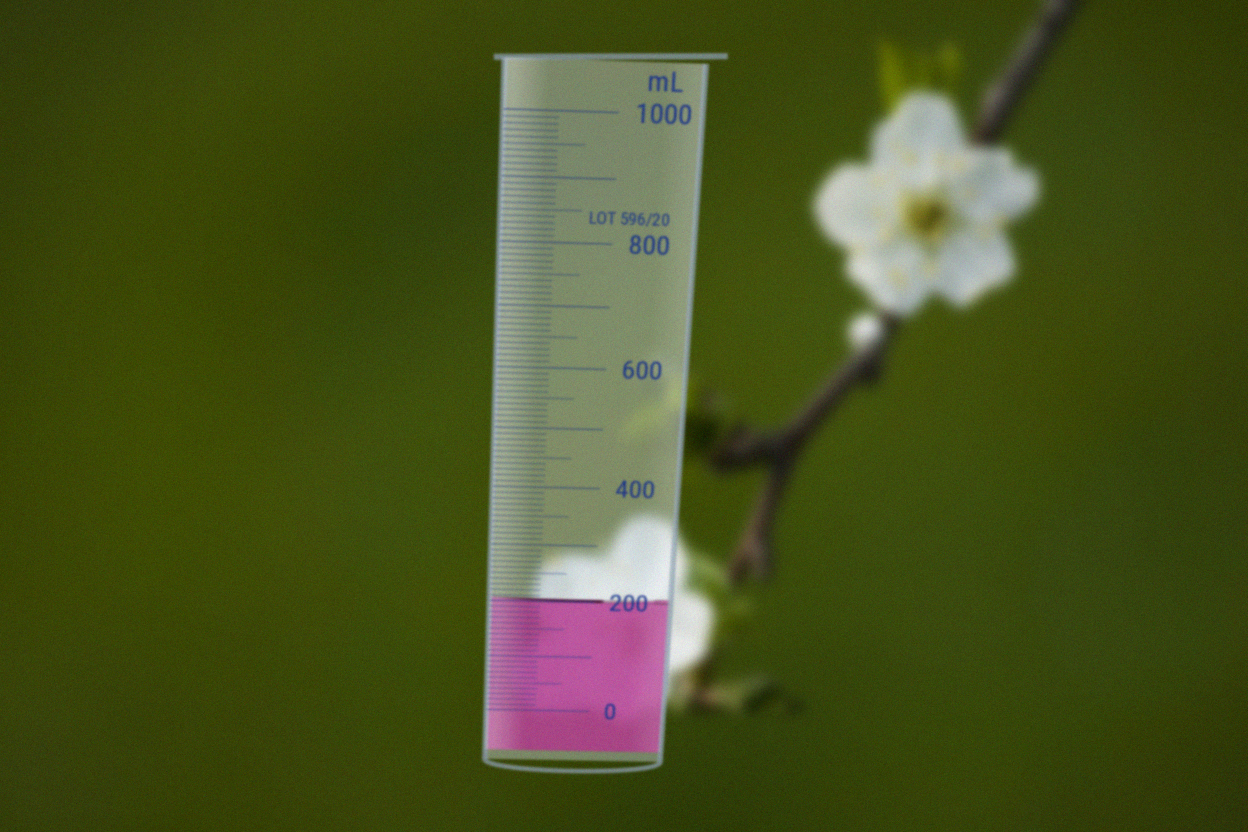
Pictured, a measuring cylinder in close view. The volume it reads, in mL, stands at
200 mL
